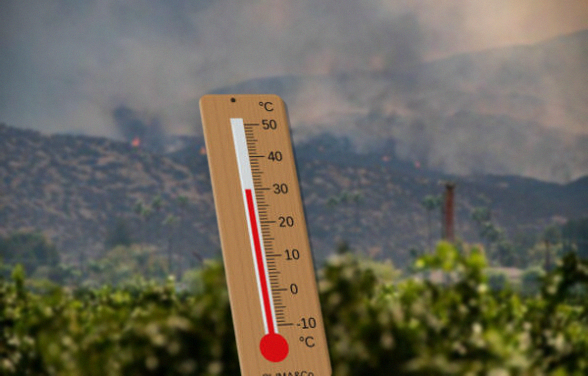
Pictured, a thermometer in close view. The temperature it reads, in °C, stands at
30 °C
